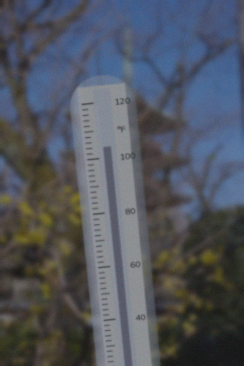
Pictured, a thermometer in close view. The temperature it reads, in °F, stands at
104 °F
